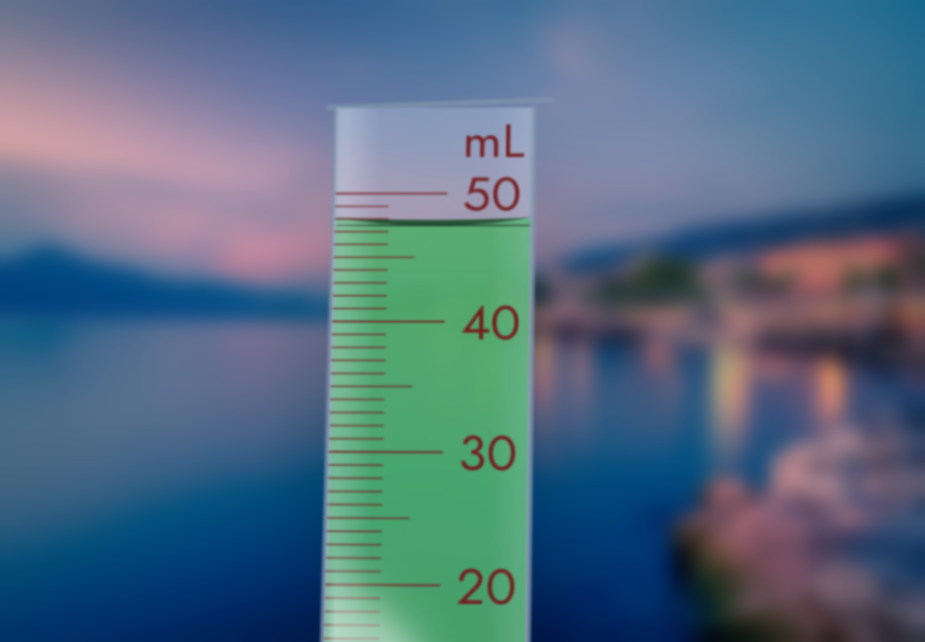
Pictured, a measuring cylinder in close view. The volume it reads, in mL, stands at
47.5 mL
